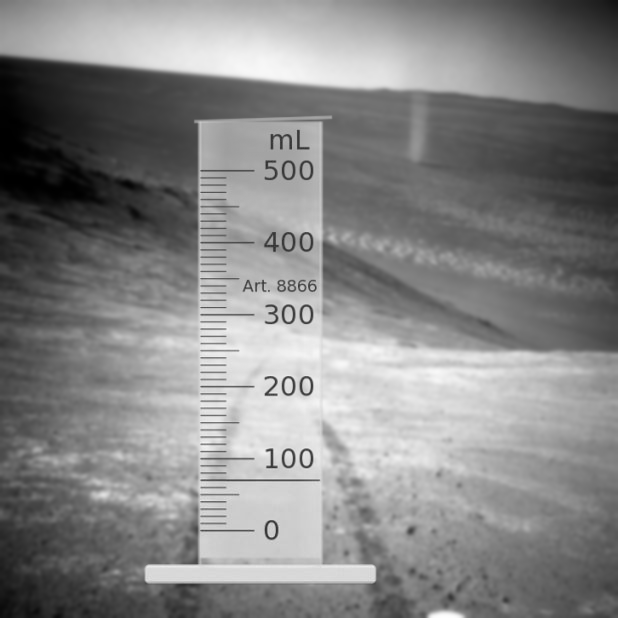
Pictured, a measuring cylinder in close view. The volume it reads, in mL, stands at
70 mL
